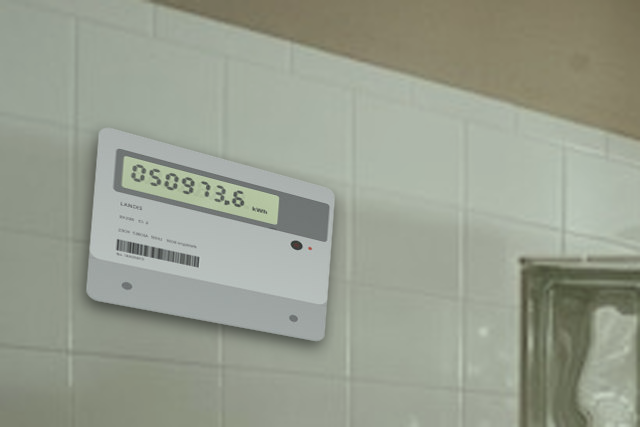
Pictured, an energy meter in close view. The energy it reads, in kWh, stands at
50973.6 kWh
